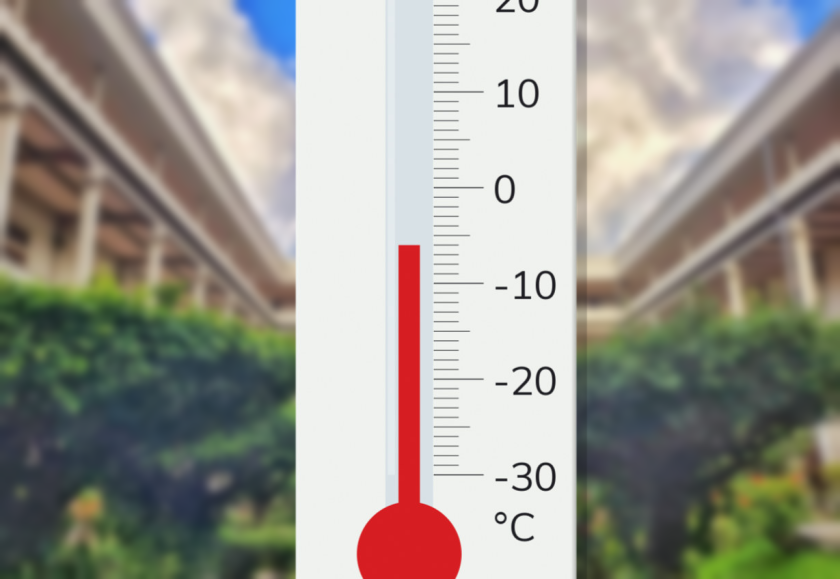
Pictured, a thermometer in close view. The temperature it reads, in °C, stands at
-6 °C
